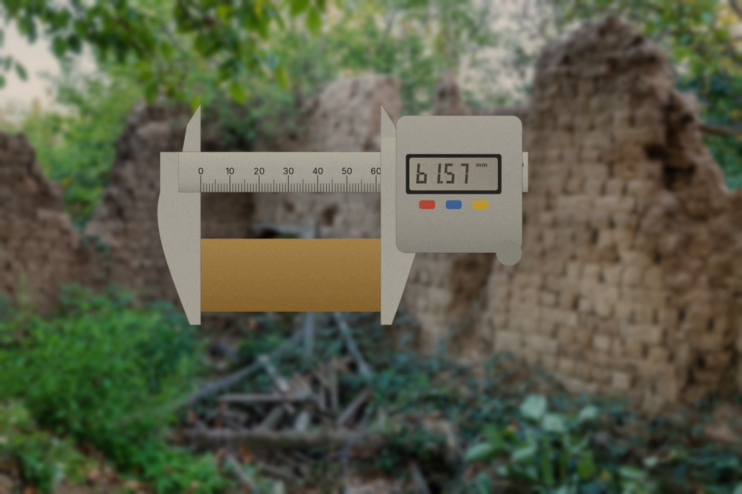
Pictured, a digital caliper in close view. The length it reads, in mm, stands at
61.57 mm
